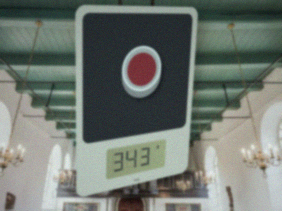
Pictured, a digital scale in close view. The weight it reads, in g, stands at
343 g
